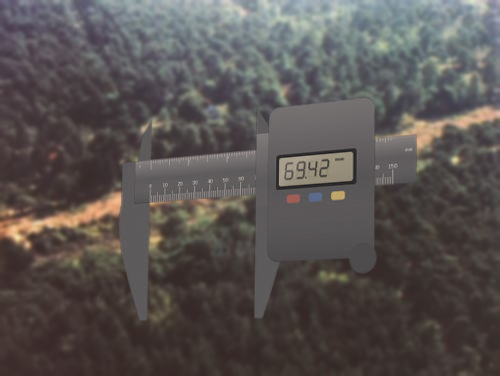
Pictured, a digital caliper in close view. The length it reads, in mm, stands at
69.42 mm
